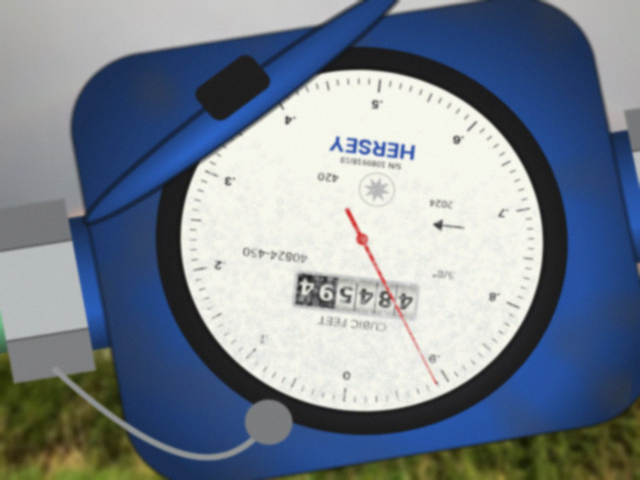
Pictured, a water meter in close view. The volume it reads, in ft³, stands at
484593.91 ft³
